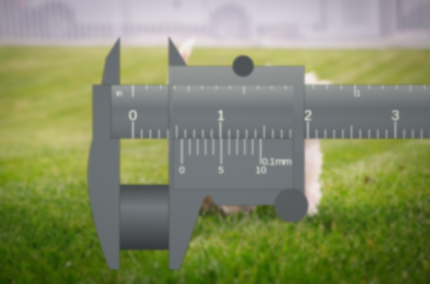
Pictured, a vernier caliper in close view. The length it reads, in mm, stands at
5.6 mm
